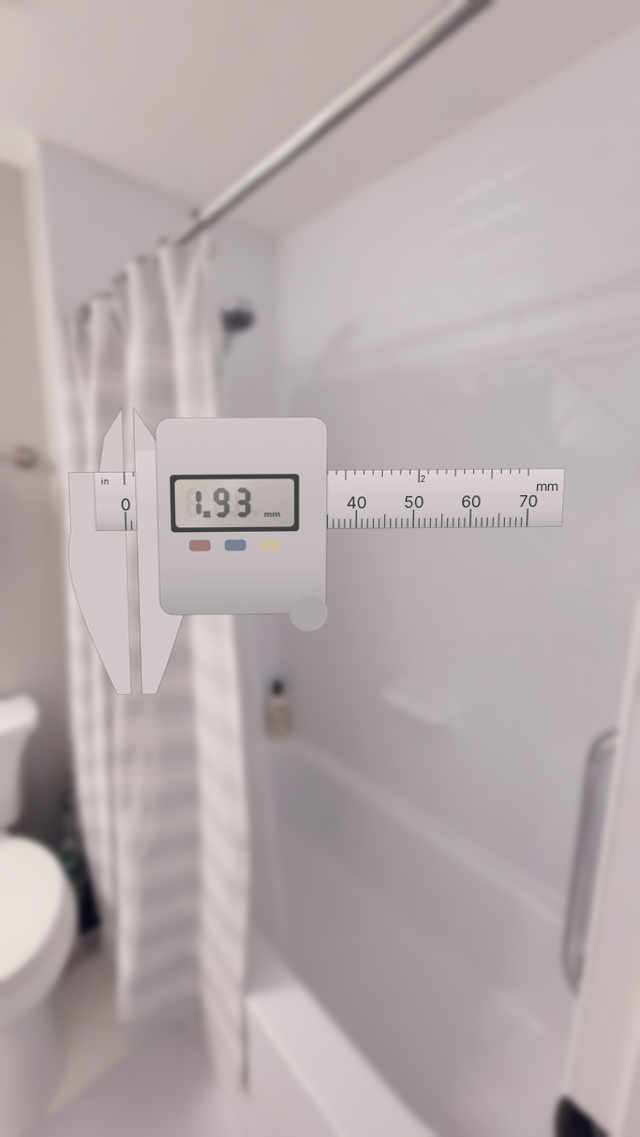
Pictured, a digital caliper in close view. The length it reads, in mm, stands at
1.93 mm
